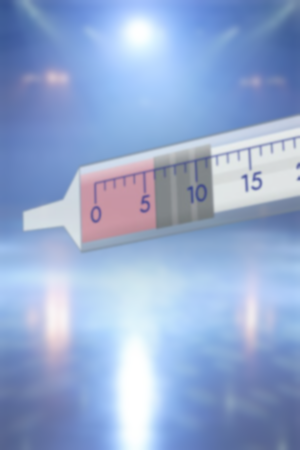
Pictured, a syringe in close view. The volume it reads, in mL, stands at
6 mL
